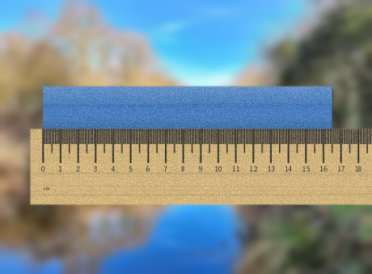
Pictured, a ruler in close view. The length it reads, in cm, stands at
16.5 cm
